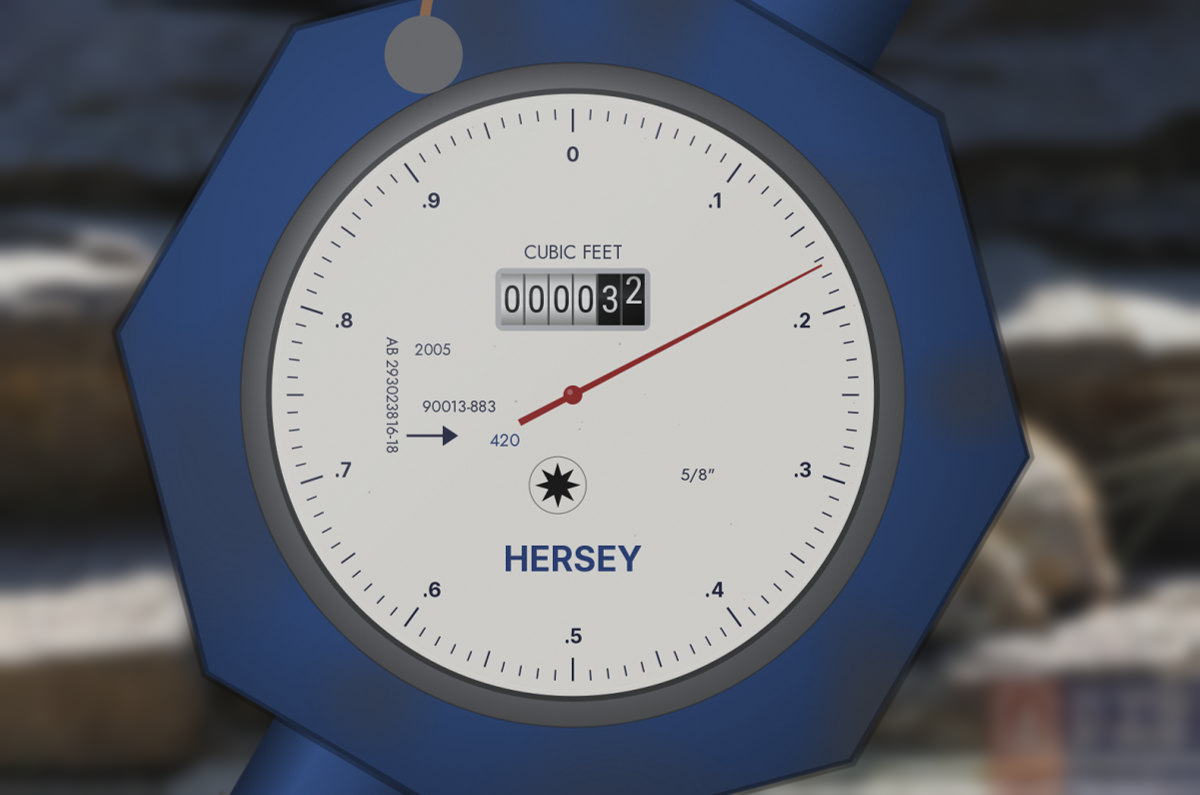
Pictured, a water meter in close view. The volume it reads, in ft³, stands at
32.17 ft³
